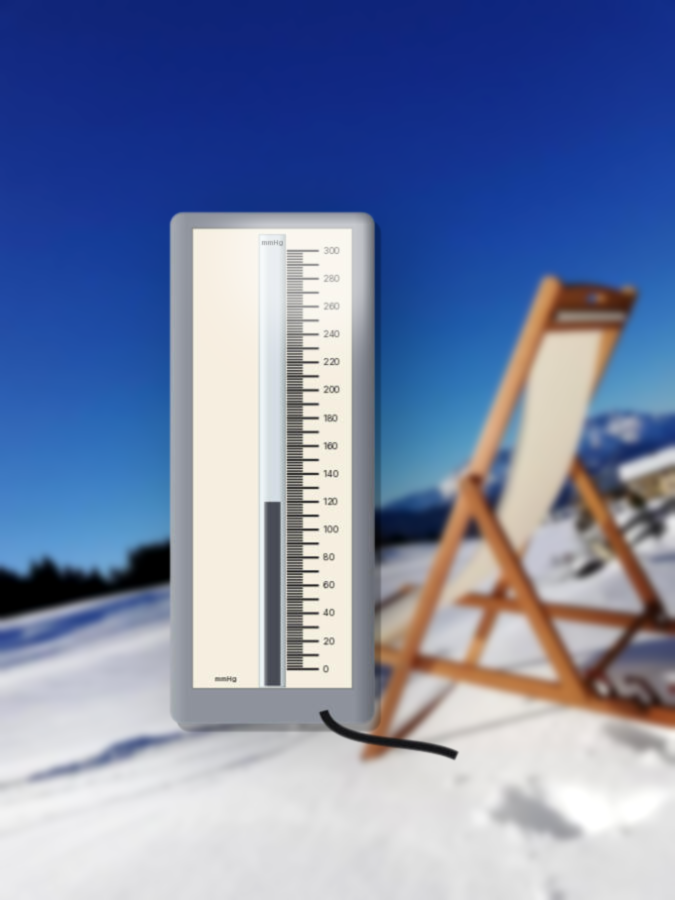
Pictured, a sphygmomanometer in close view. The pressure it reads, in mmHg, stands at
120 mmHg
